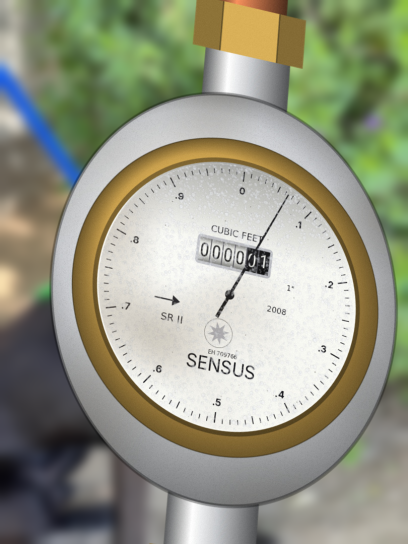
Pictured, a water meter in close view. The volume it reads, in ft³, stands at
1.06 ft³
